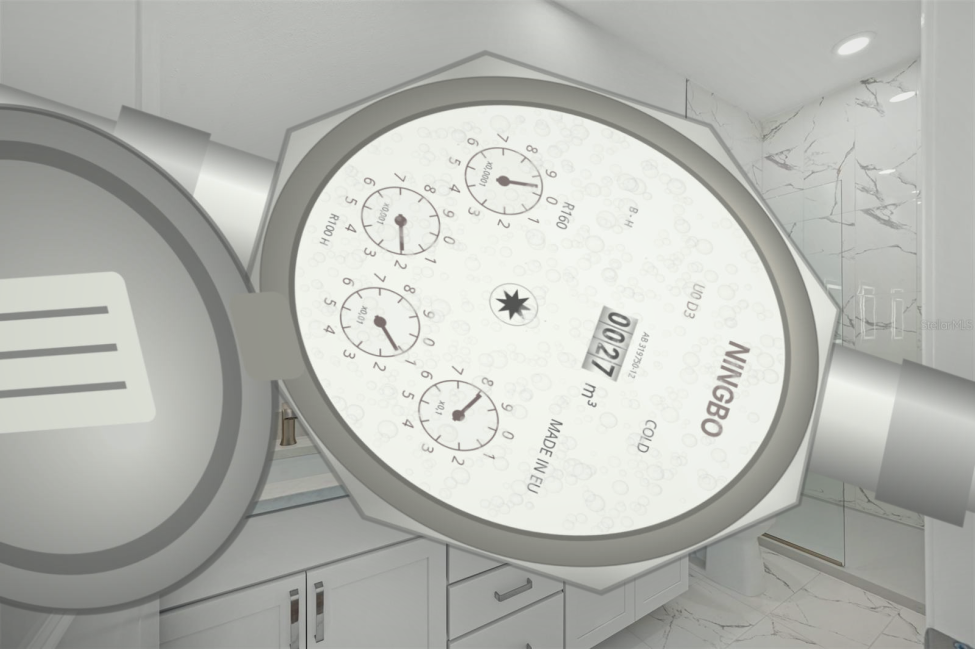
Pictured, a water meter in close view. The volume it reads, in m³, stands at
27.8119 m³
